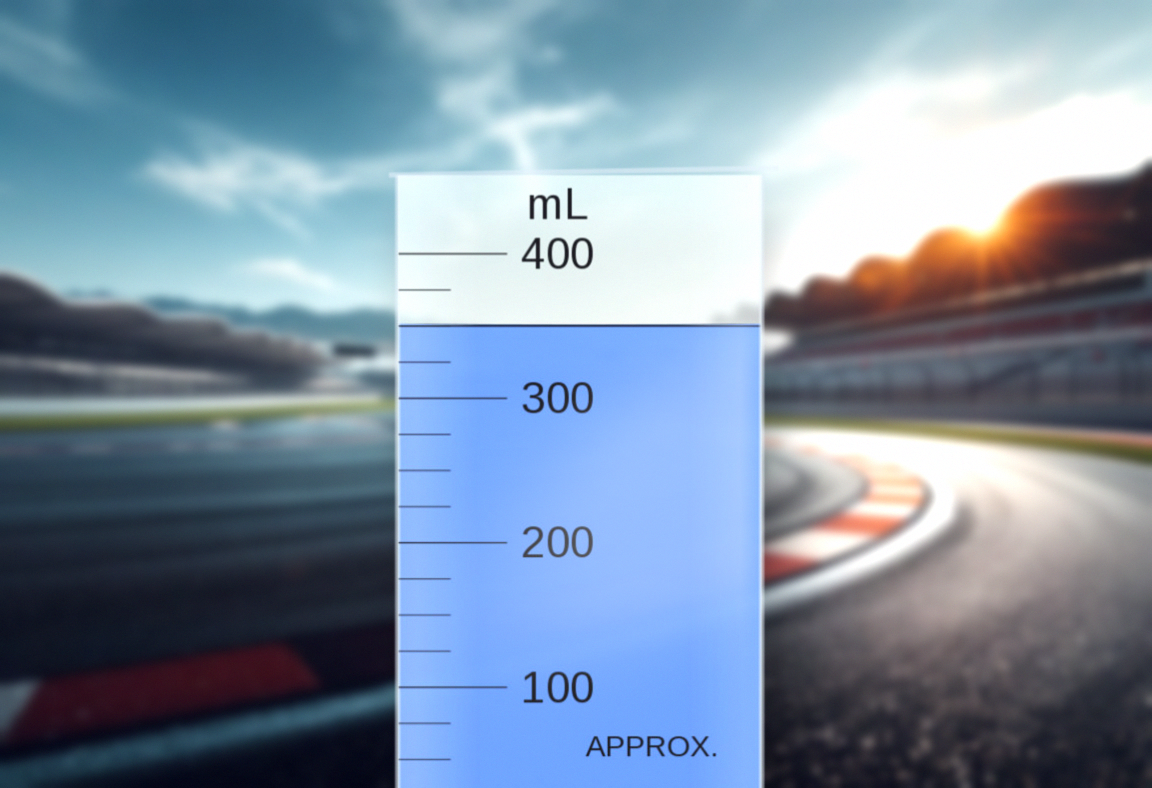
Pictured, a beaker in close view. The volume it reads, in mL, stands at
350 mL
